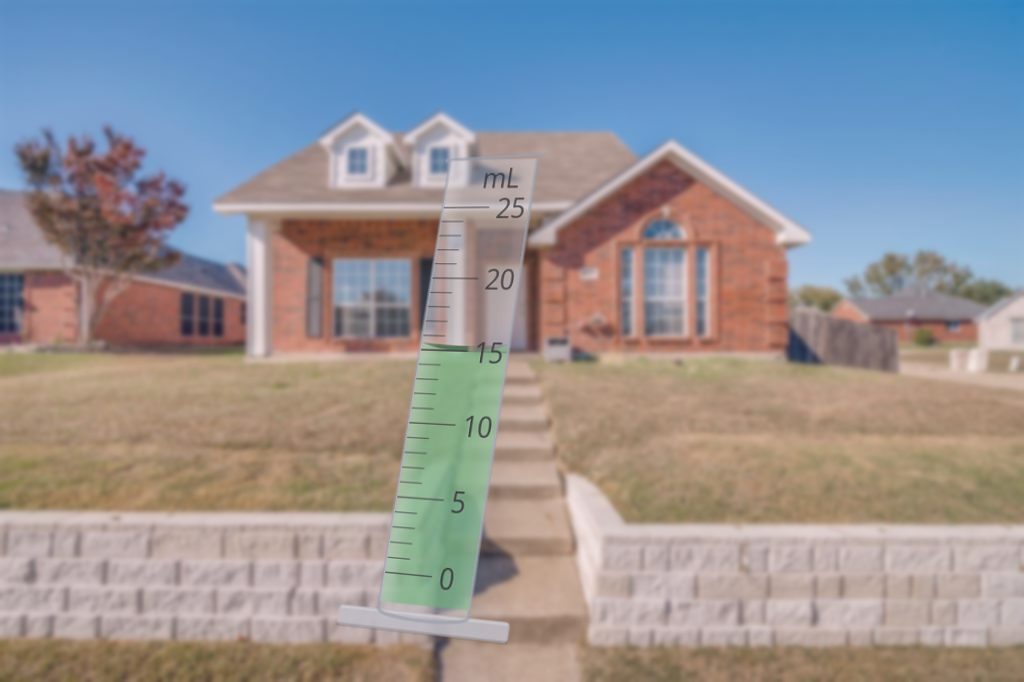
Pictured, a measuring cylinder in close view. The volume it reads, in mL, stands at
15 mL
